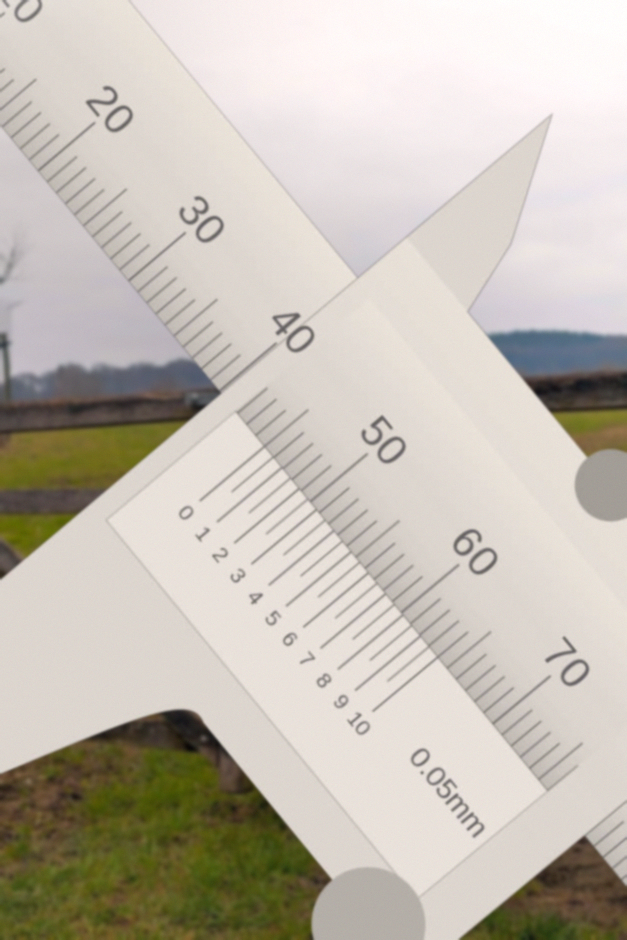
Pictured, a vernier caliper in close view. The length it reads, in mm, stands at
45.0 mm
